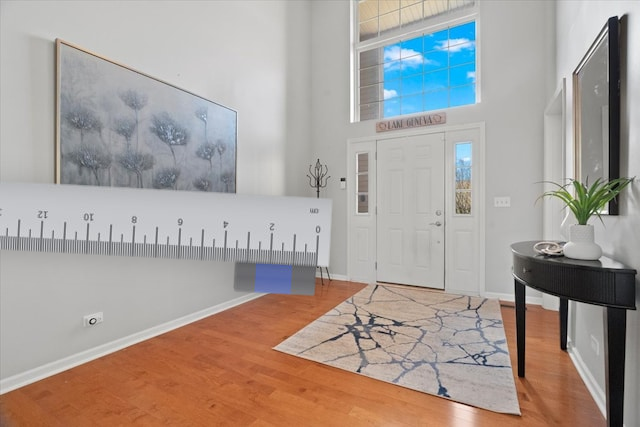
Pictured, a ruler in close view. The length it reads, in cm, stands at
3.5 cm
